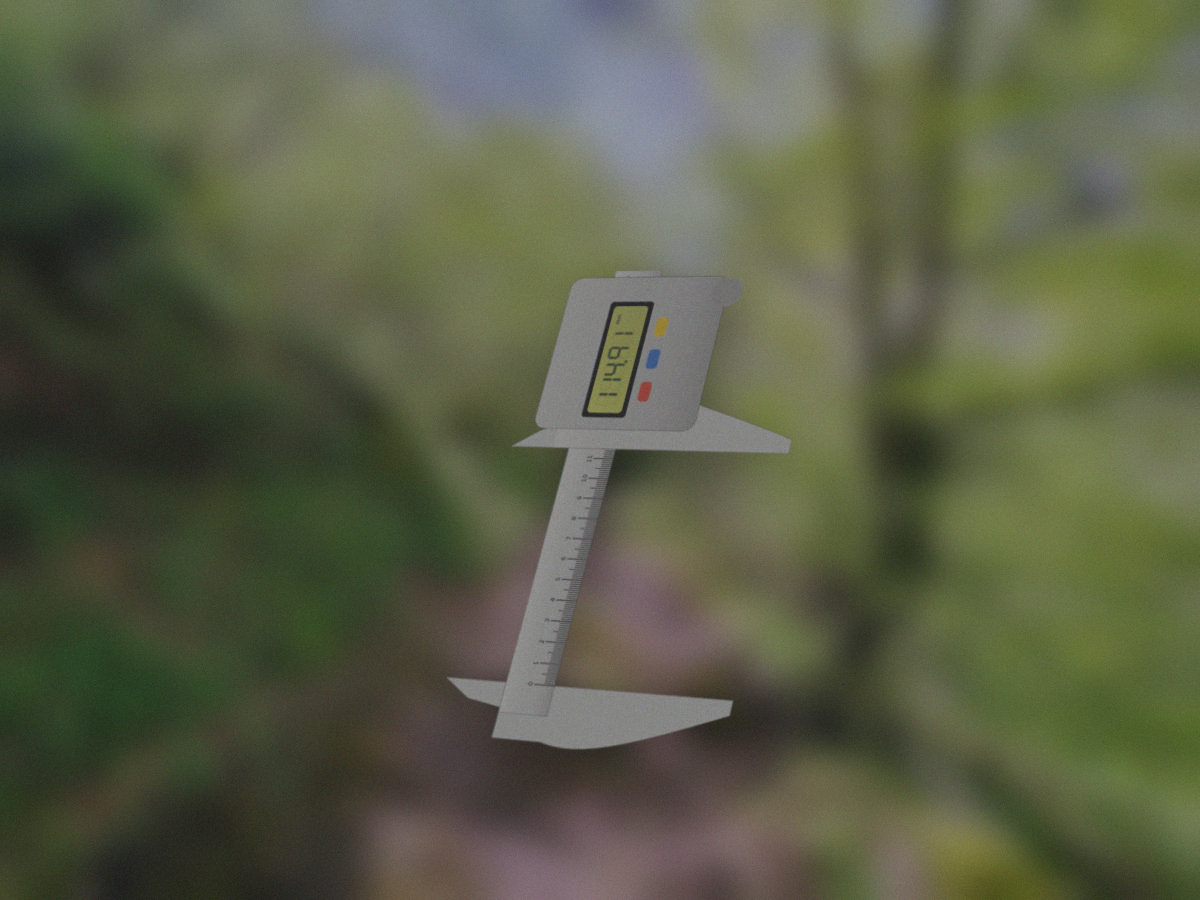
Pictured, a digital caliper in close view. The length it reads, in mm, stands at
114.91 mm
